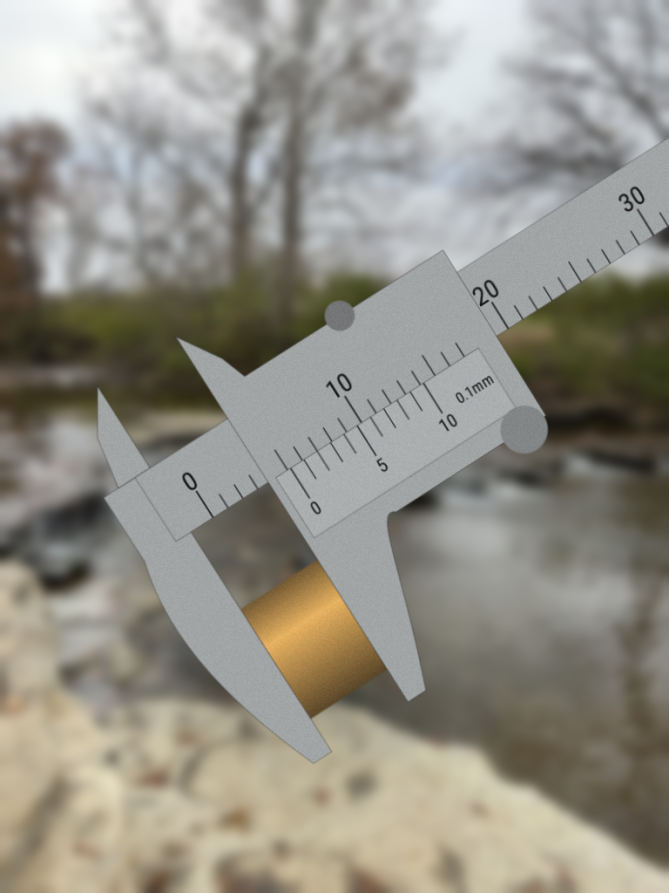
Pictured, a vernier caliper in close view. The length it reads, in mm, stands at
5.2 mm
